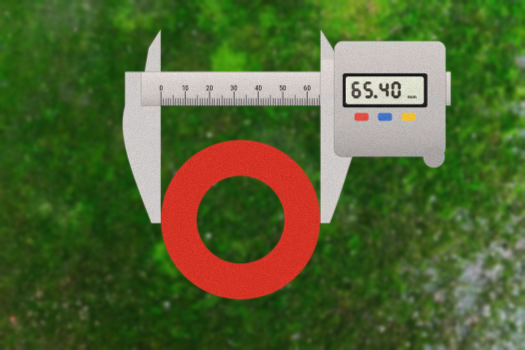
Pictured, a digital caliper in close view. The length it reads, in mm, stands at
65.40 mm
